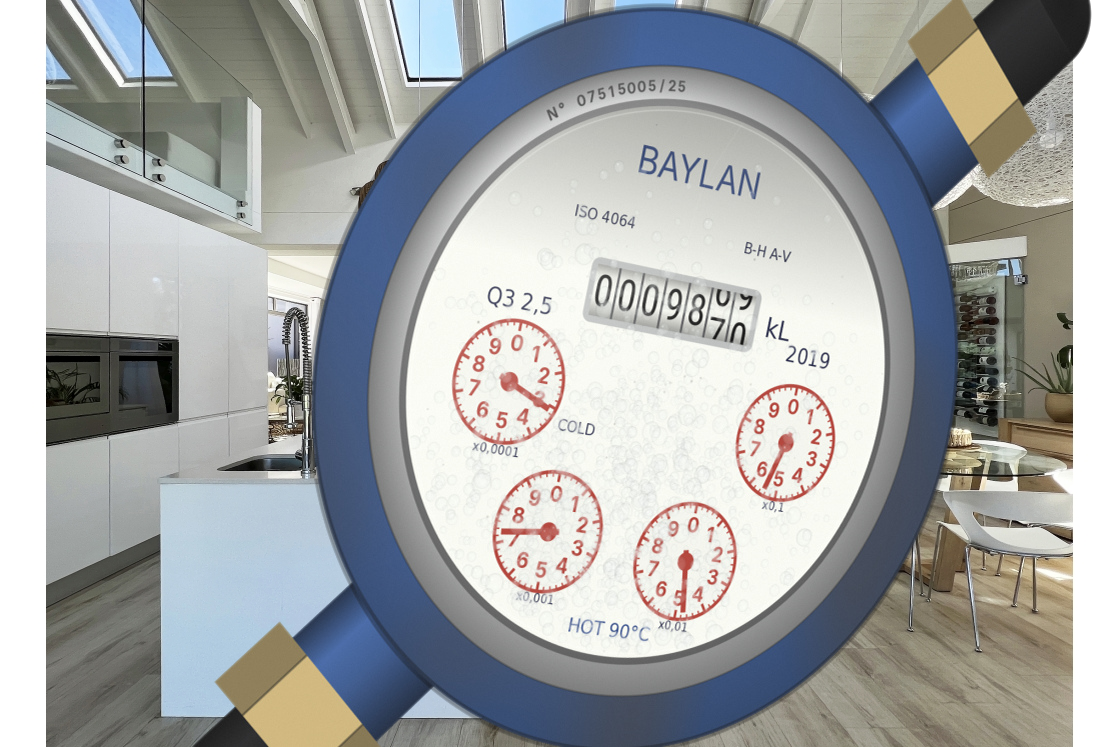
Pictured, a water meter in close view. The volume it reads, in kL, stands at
9869.5473 kL
